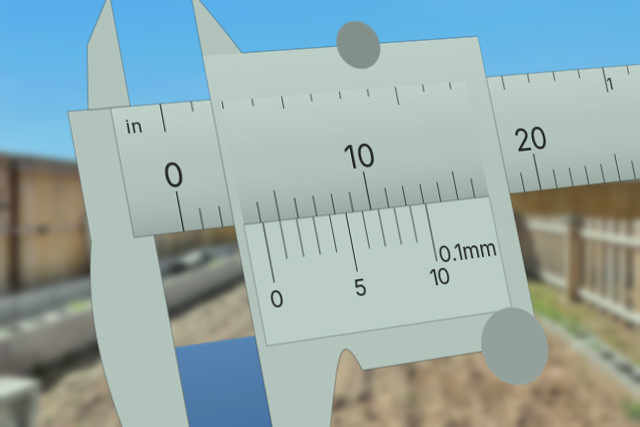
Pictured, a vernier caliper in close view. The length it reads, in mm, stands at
4.1 mm
